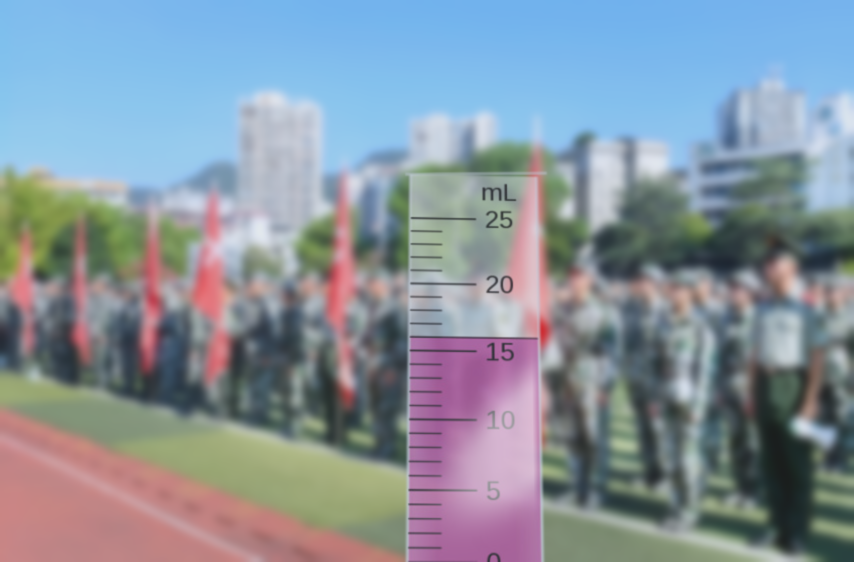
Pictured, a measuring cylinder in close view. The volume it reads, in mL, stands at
16 mL
